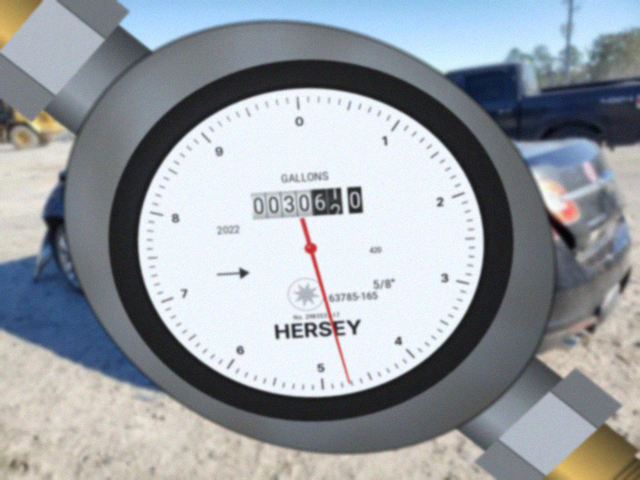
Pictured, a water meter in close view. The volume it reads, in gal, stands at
30614.7 gal
